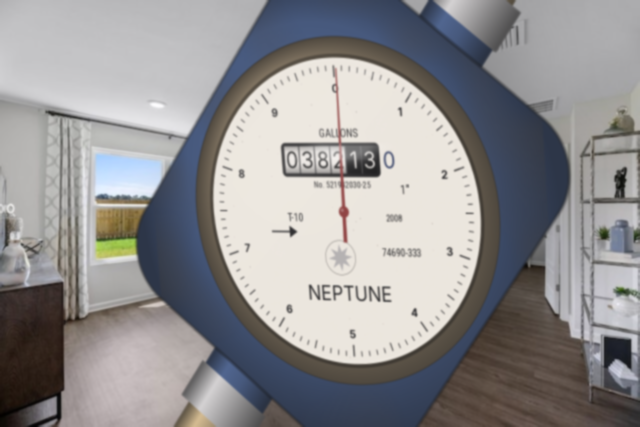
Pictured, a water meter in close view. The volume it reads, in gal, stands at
382130.0 gal
